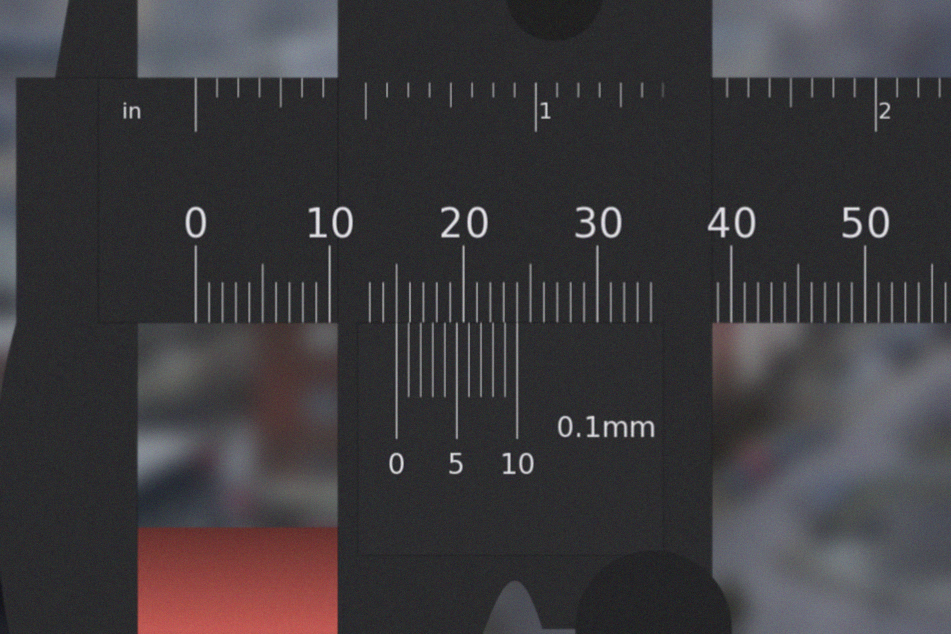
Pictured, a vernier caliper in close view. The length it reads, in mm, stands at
15.0 mm
